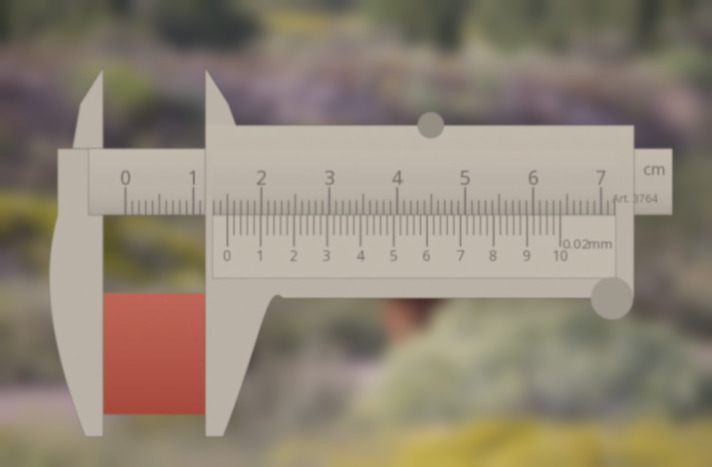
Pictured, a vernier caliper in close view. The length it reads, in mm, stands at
15.0 mm
